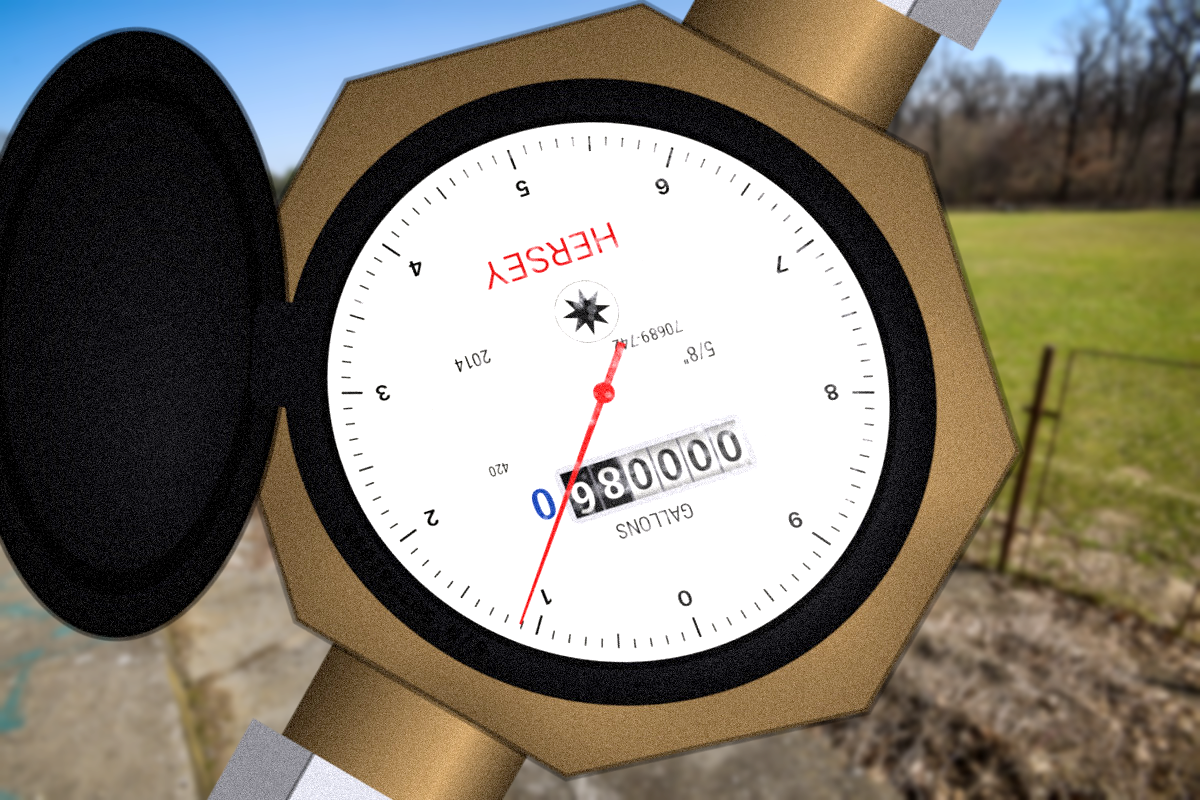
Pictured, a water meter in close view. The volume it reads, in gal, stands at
861.1 gal
